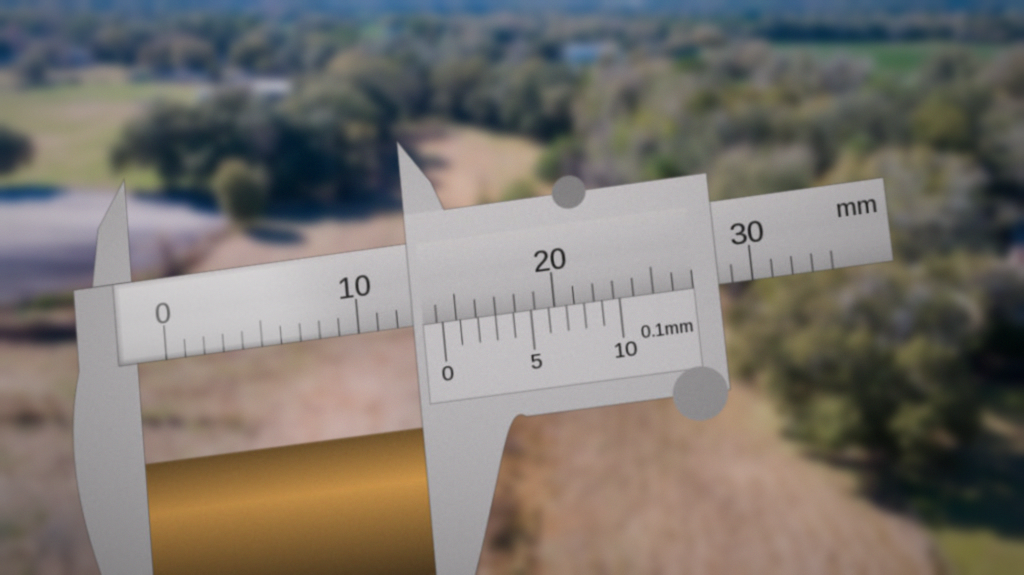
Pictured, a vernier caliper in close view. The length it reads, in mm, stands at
14.3 mm
